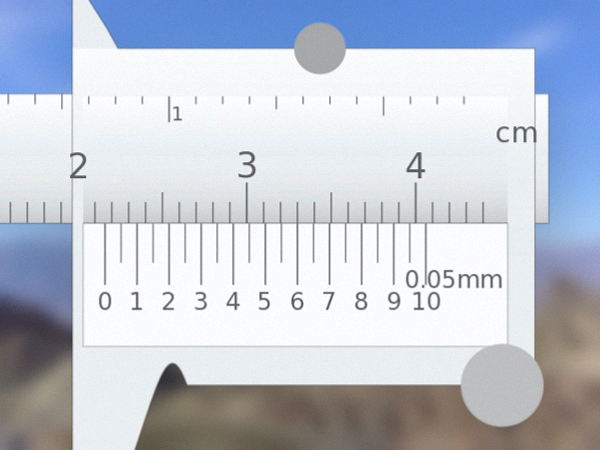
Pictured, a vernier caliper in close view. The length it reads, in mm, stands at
21.6 mm
